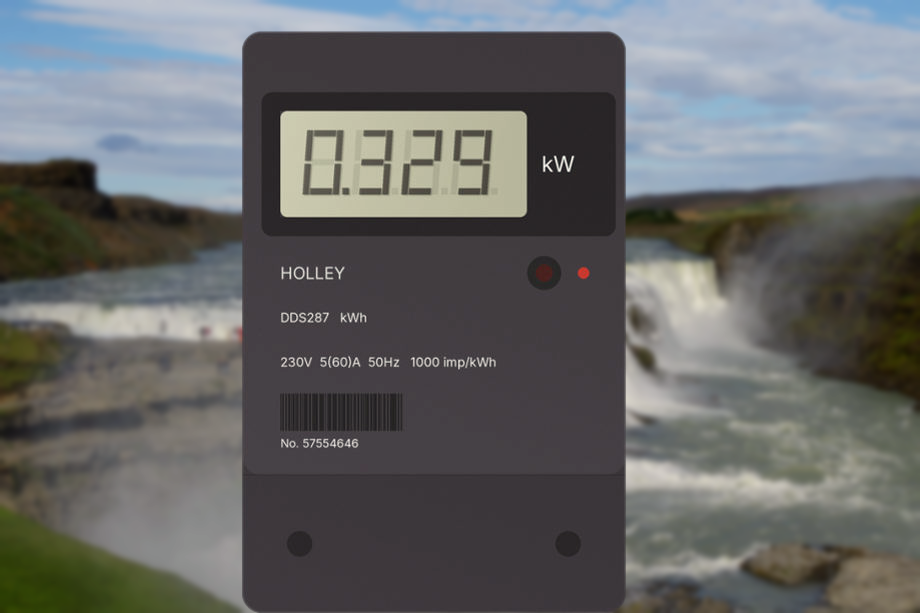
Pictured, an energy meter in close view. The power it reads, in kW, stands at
0.329 kW
